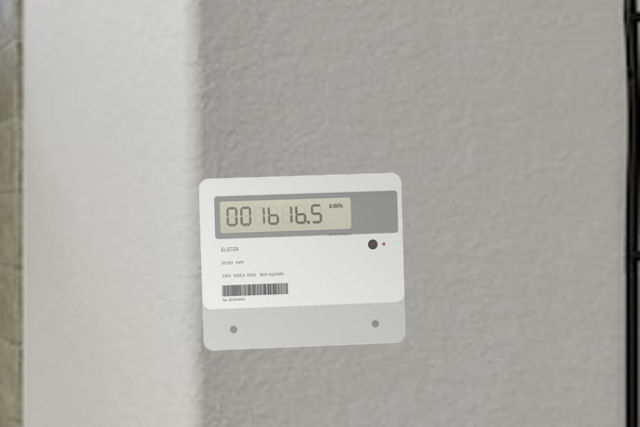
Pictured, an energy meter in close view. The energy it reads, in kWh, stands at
1616.5 kWh
